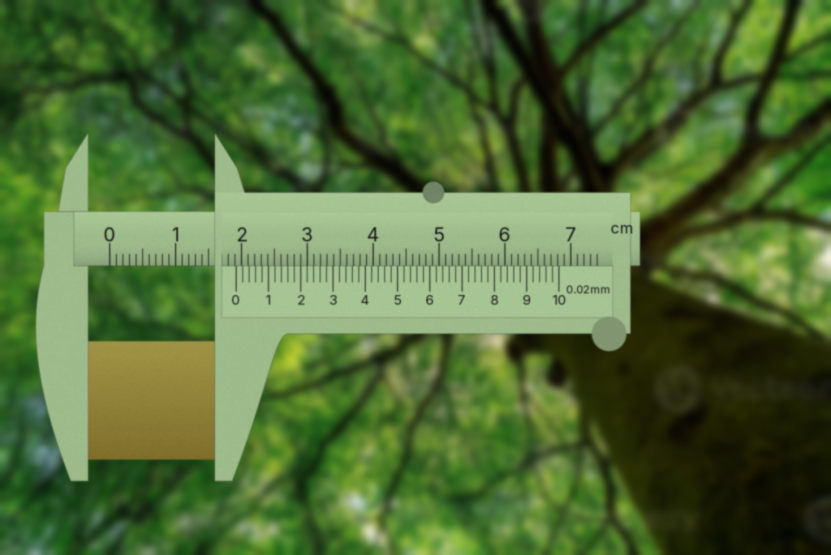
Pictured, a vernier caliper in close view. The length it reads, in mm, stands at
19.2 mm
